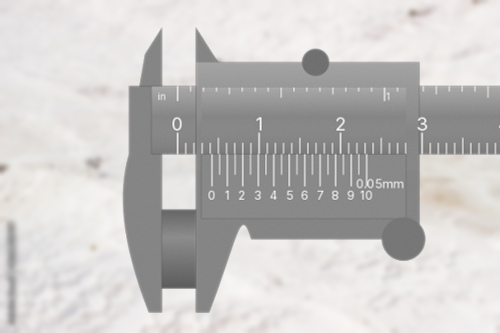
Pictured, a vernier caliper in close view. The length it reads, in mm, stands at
4.2 mm
